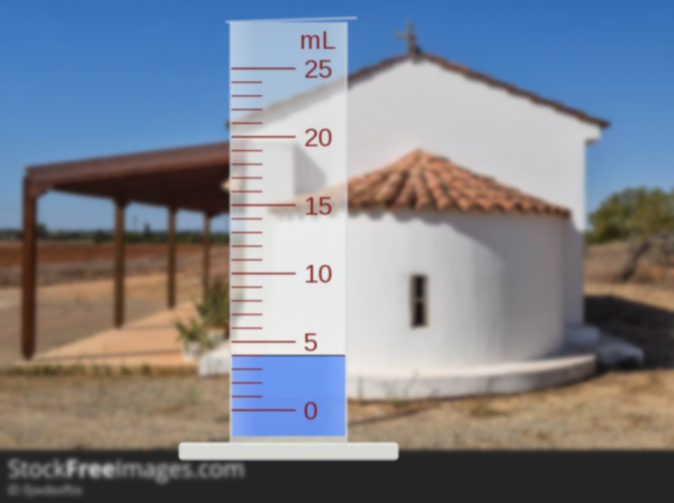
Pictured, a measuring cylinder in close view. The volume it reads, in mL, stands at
4 mL
